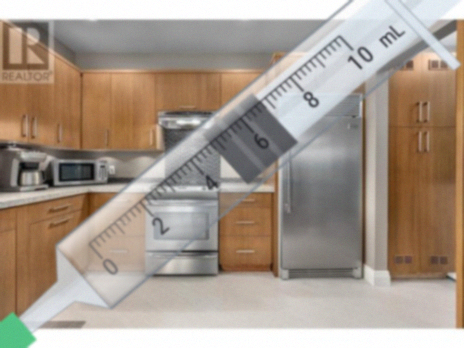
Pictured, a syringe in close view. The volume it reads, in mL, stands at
4.8 mL
